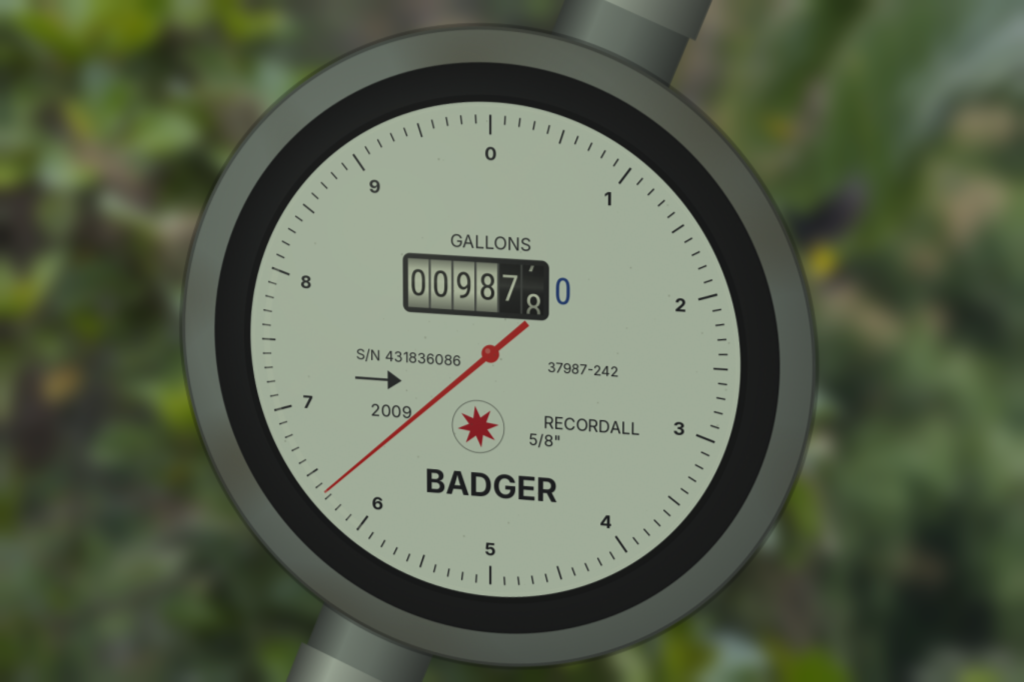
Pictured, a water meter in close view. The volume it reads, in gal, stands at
98776.3 gal
